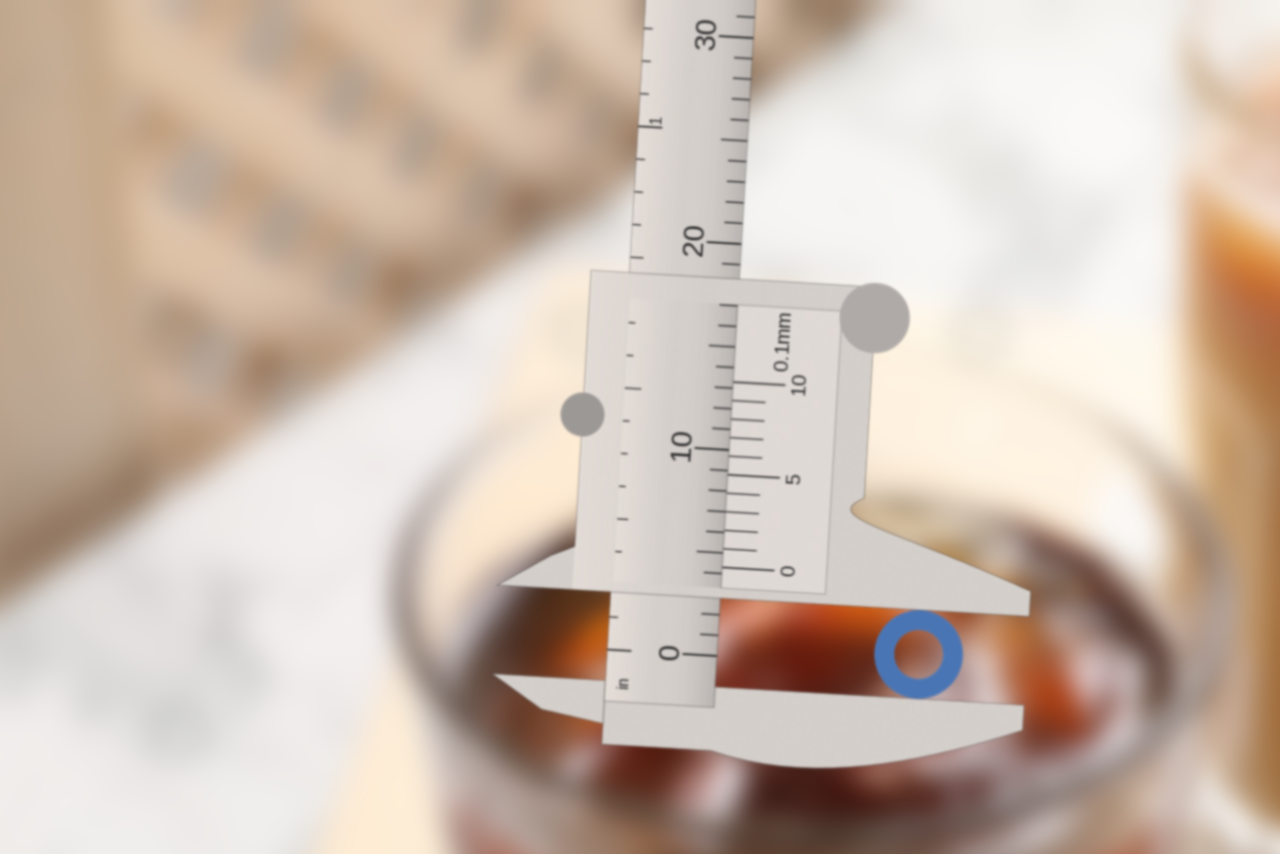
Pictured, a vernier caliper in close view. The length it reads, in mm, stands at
4.3 mm
